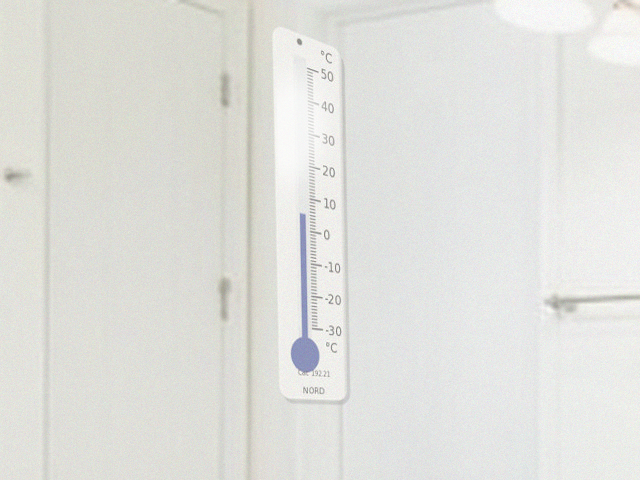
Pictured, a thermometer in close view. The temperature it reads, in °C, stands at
5 °C
